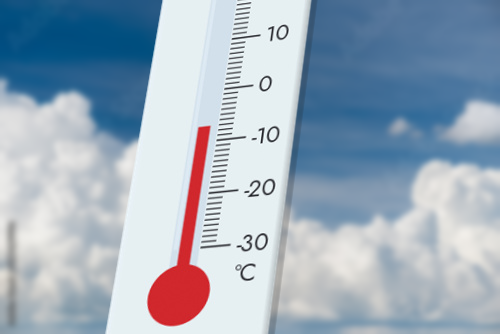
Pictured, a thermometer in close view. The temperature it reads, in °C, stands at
-7 °C
